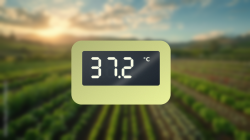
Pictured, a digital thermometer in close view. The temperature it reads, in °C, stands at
37.2 °C
